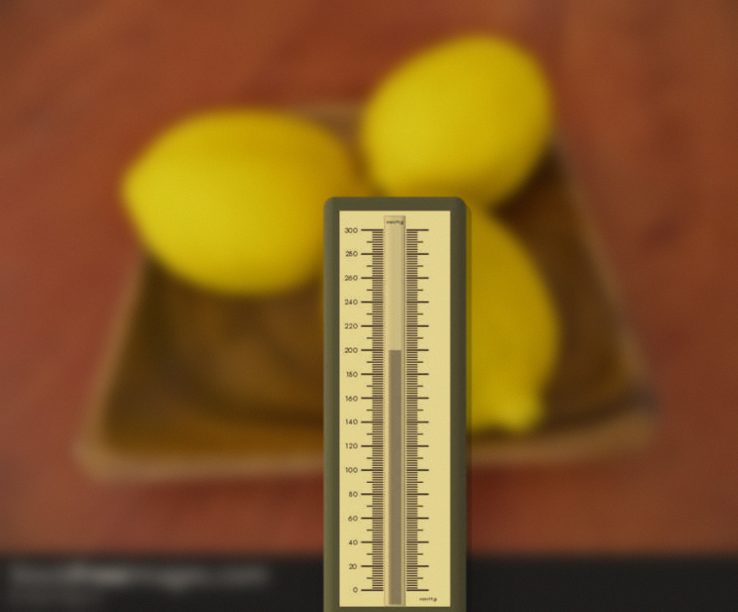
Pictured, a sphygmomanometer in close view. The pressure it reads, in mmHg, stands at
200 mmHg
